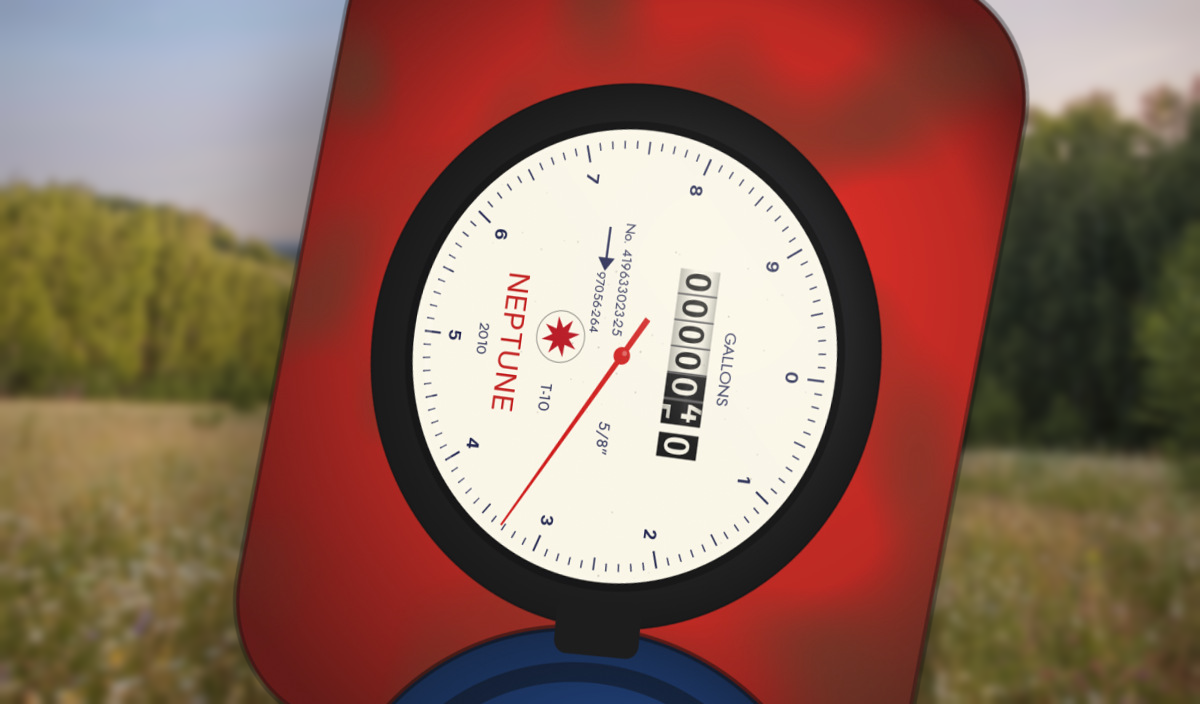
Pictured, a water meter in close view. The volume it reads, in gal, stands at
43.3 gal
